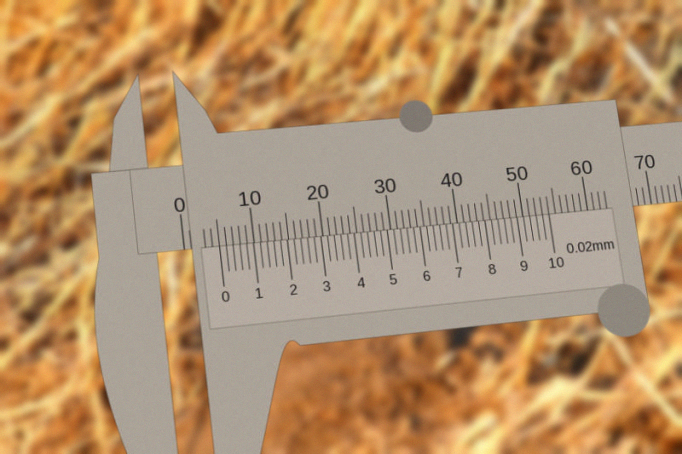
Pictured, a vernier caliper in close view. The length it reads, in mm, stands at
5.0 mm
